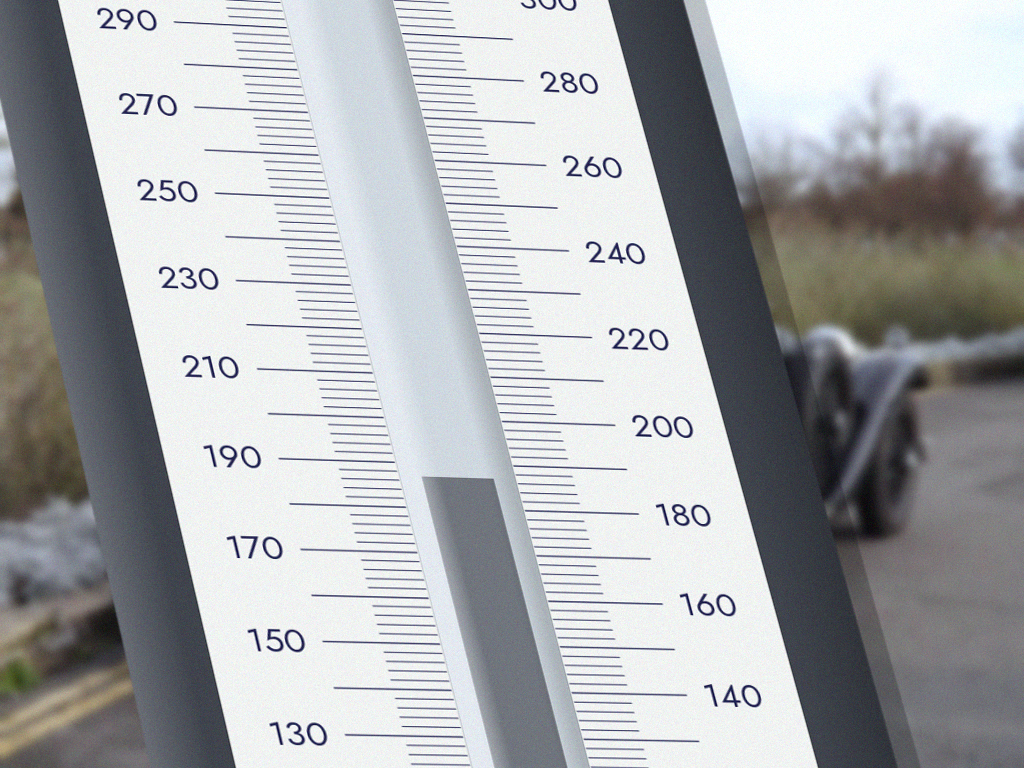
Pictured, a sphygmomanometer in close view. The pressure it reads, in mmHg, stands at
187 mmHg
